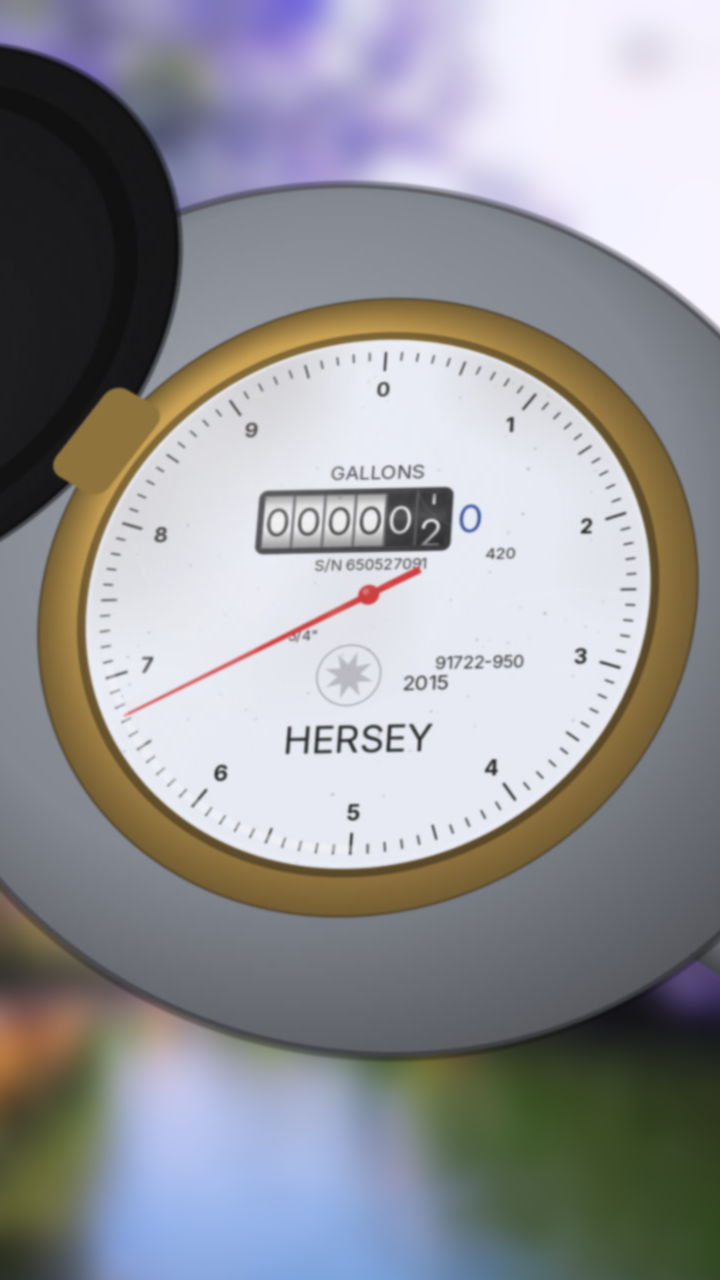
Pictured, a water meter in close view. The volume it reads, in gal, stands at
16.7 gal
